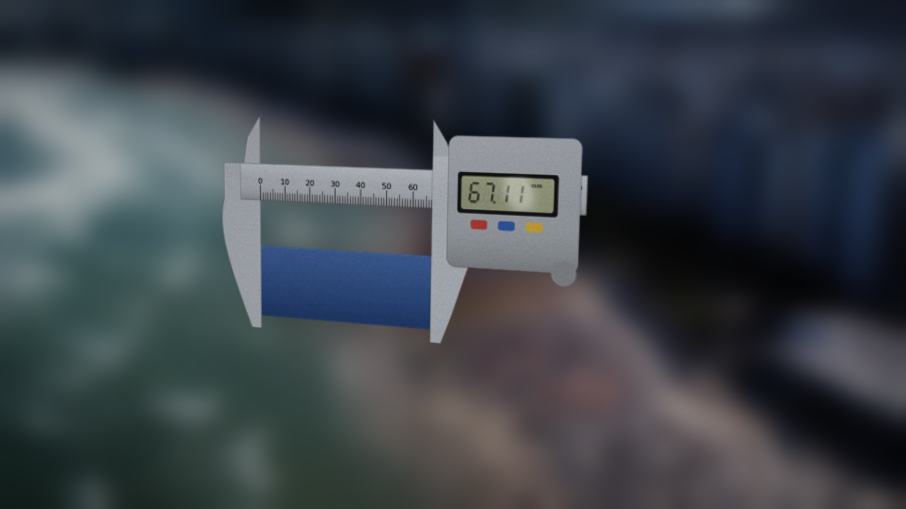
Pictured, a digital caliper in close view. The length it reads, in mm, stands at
67.11 mm
